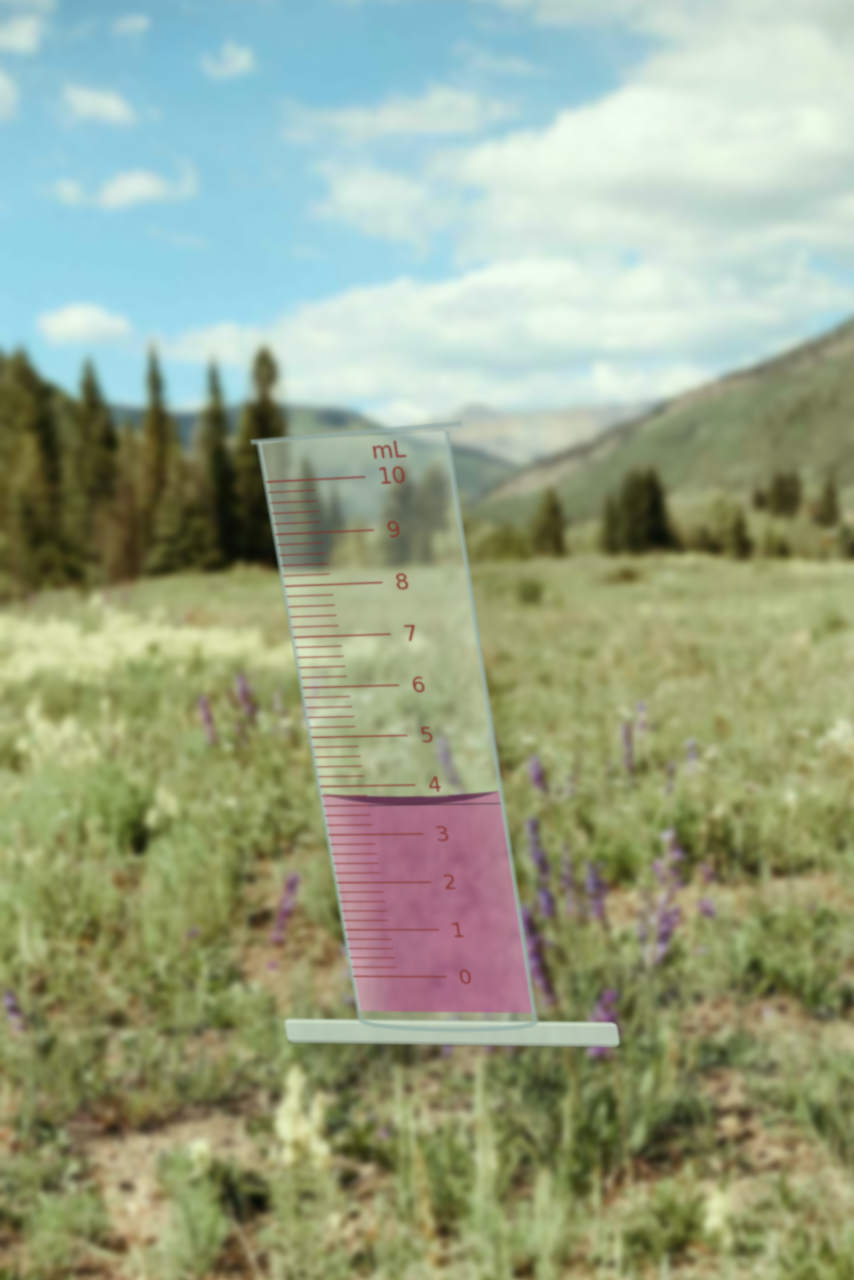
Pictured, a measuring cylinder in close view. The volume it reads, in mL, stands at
3.6 mL
